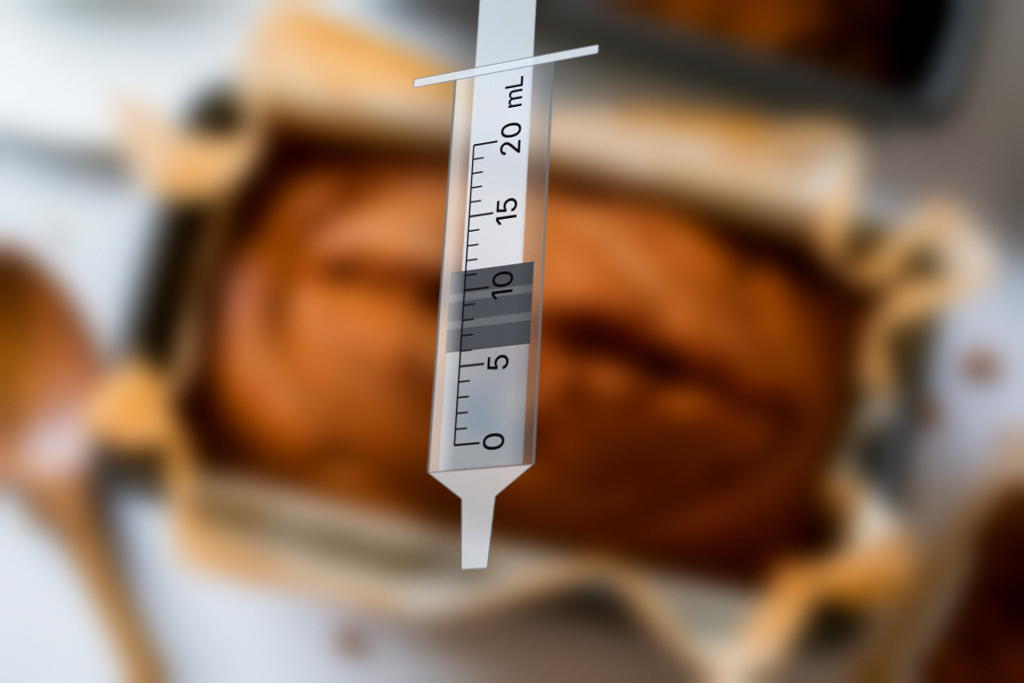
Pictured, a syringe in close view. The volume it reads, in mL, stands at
6 mL
